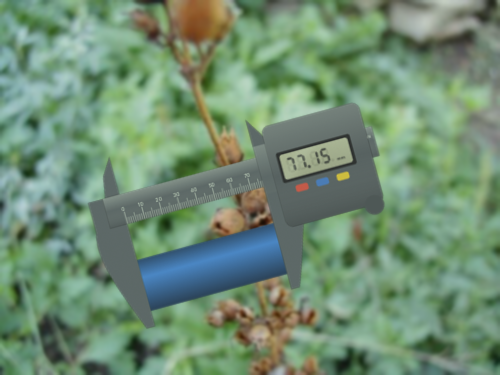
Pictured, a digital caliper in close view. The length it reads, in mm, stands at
77.15 mm
